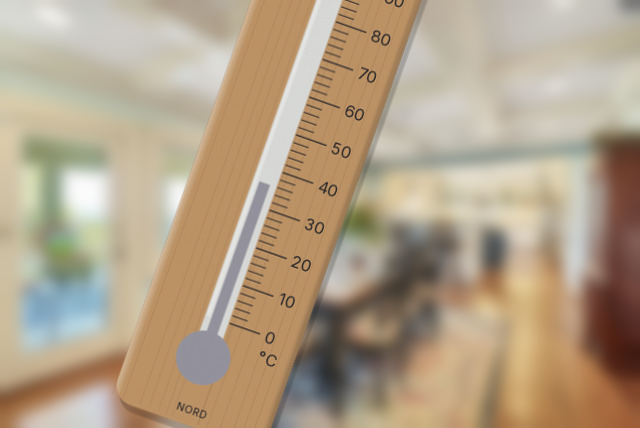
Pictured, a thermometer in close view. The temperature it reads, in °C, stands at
36 °C
